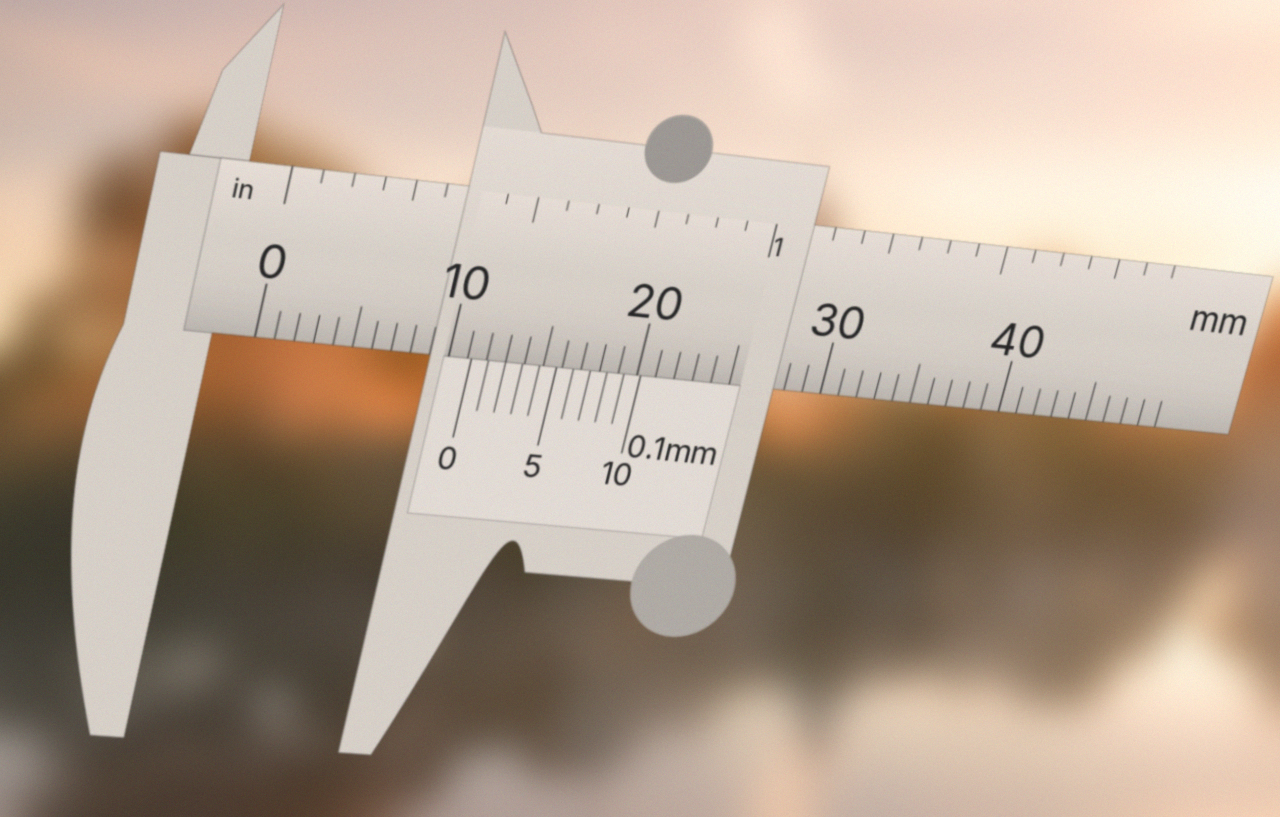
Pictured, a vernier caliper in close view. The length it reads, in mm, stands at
11.2 mm
